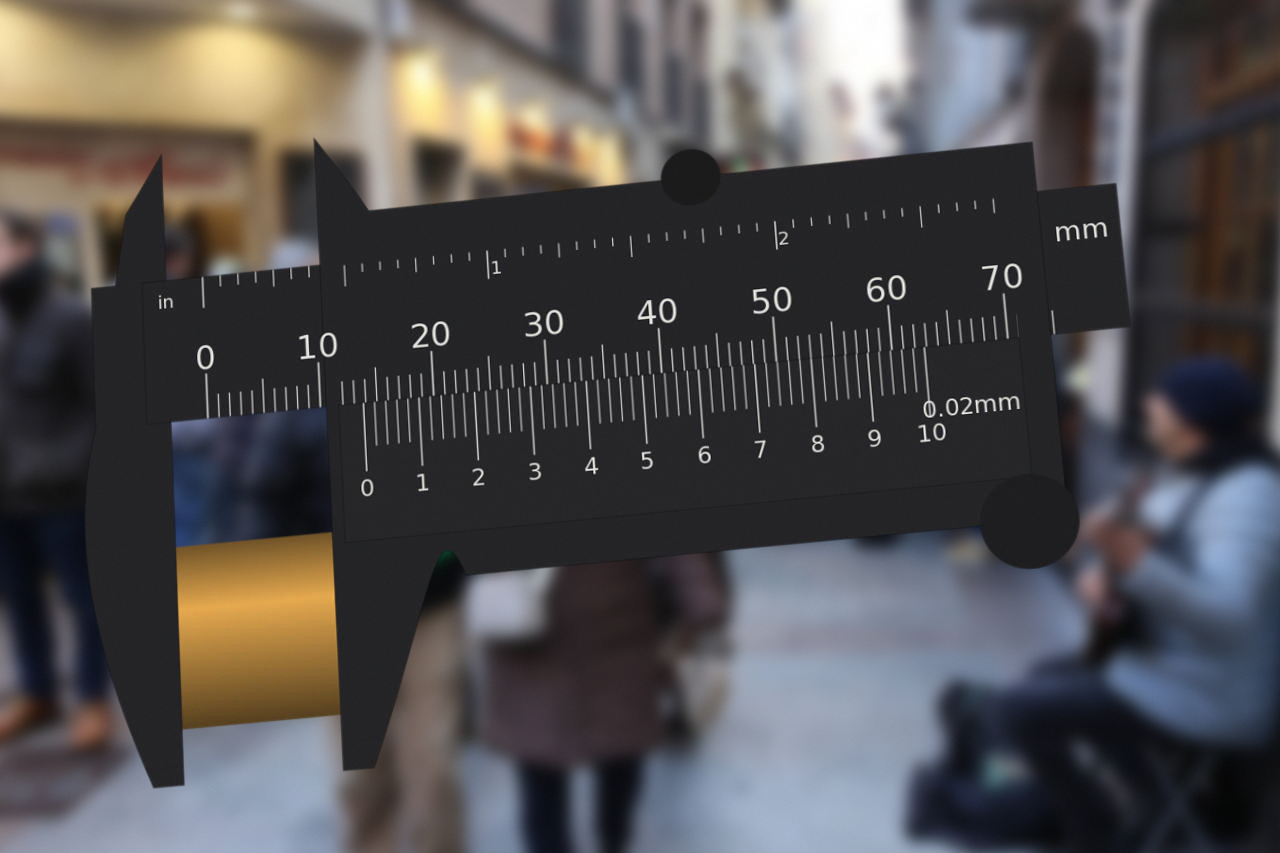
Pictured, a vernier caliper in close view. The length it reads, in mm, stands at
13.8 mm
